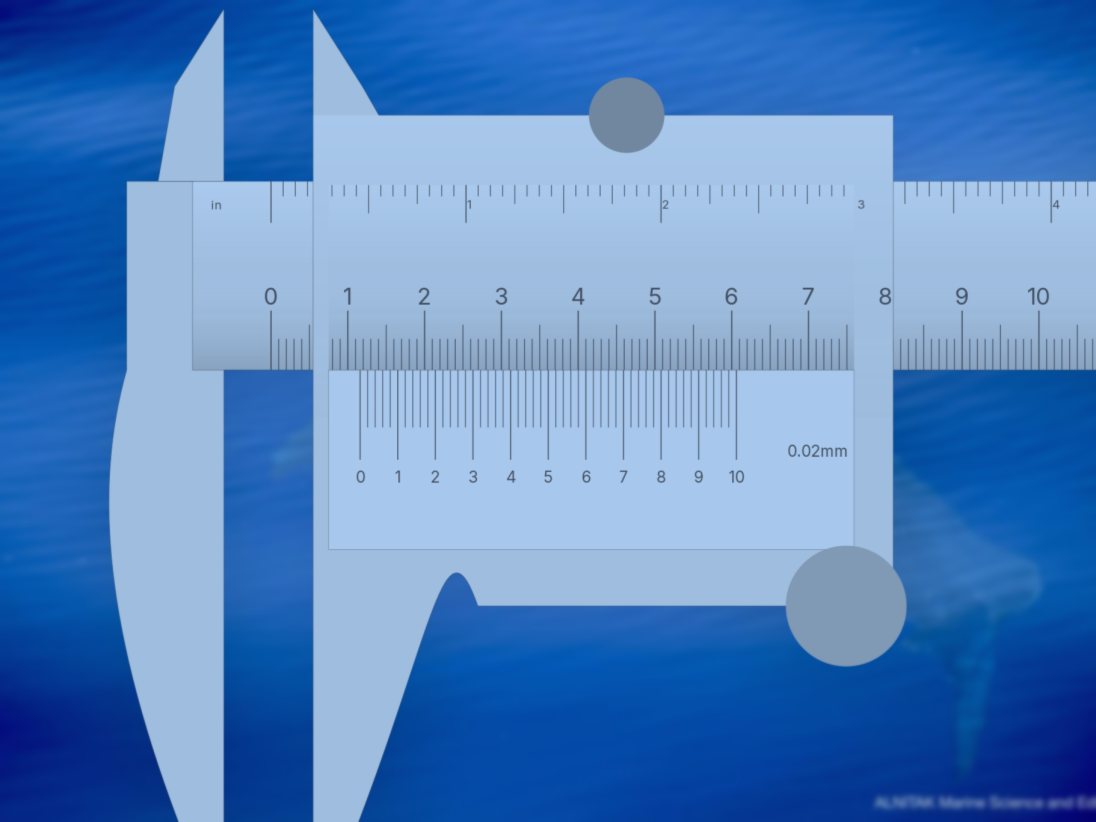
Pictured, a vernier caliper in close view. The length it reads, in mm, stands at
11.6 mm
